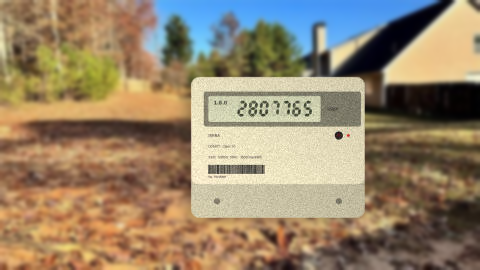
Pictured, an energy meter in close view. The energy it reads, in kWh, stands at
2807765 kWh
